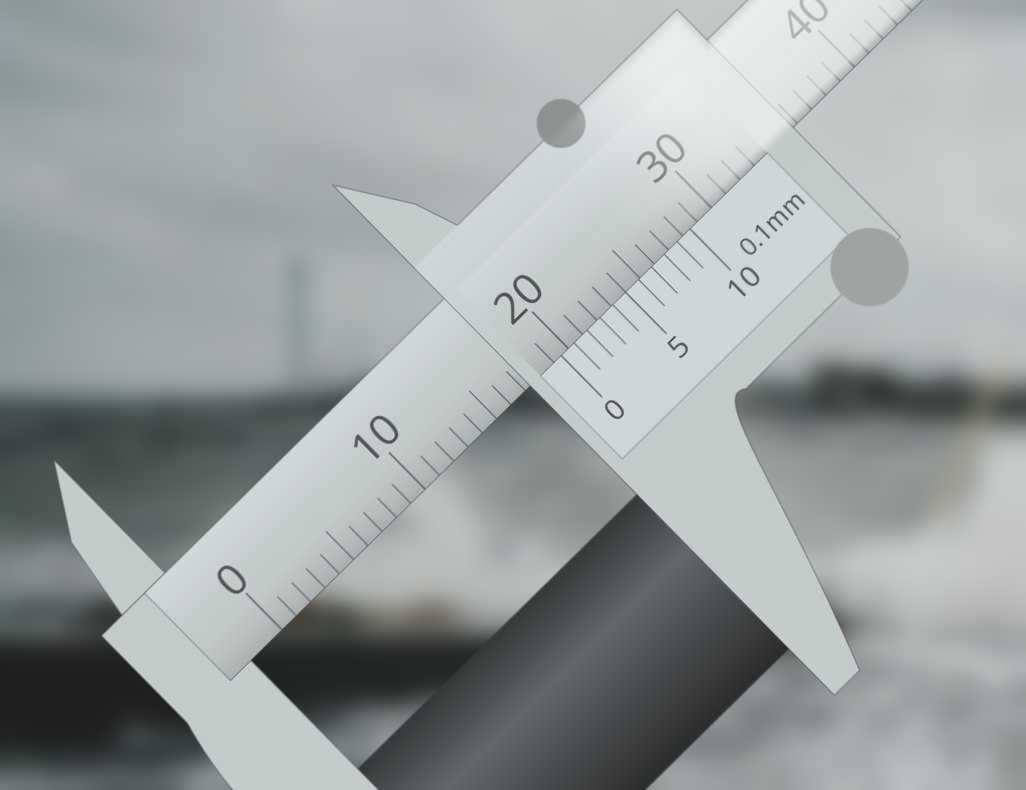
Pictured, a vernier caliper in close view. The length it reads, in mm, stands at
19.5 mm
